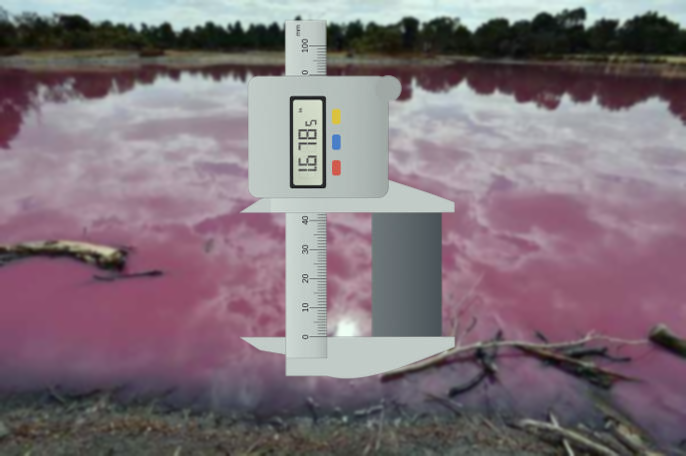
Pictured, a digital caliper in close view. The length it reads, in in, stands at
1.6785 in
